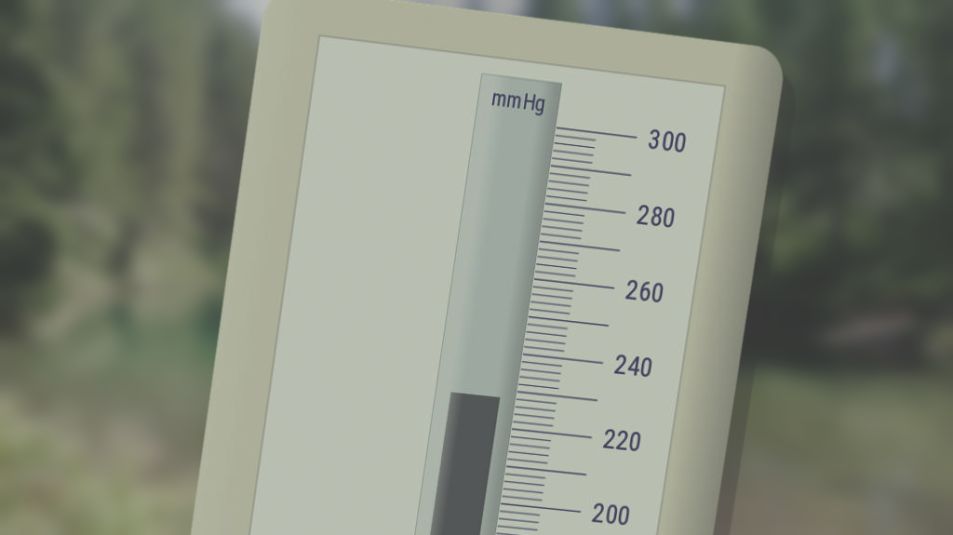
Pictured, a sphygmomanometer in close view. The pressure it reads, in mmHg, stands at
228 mmHg
